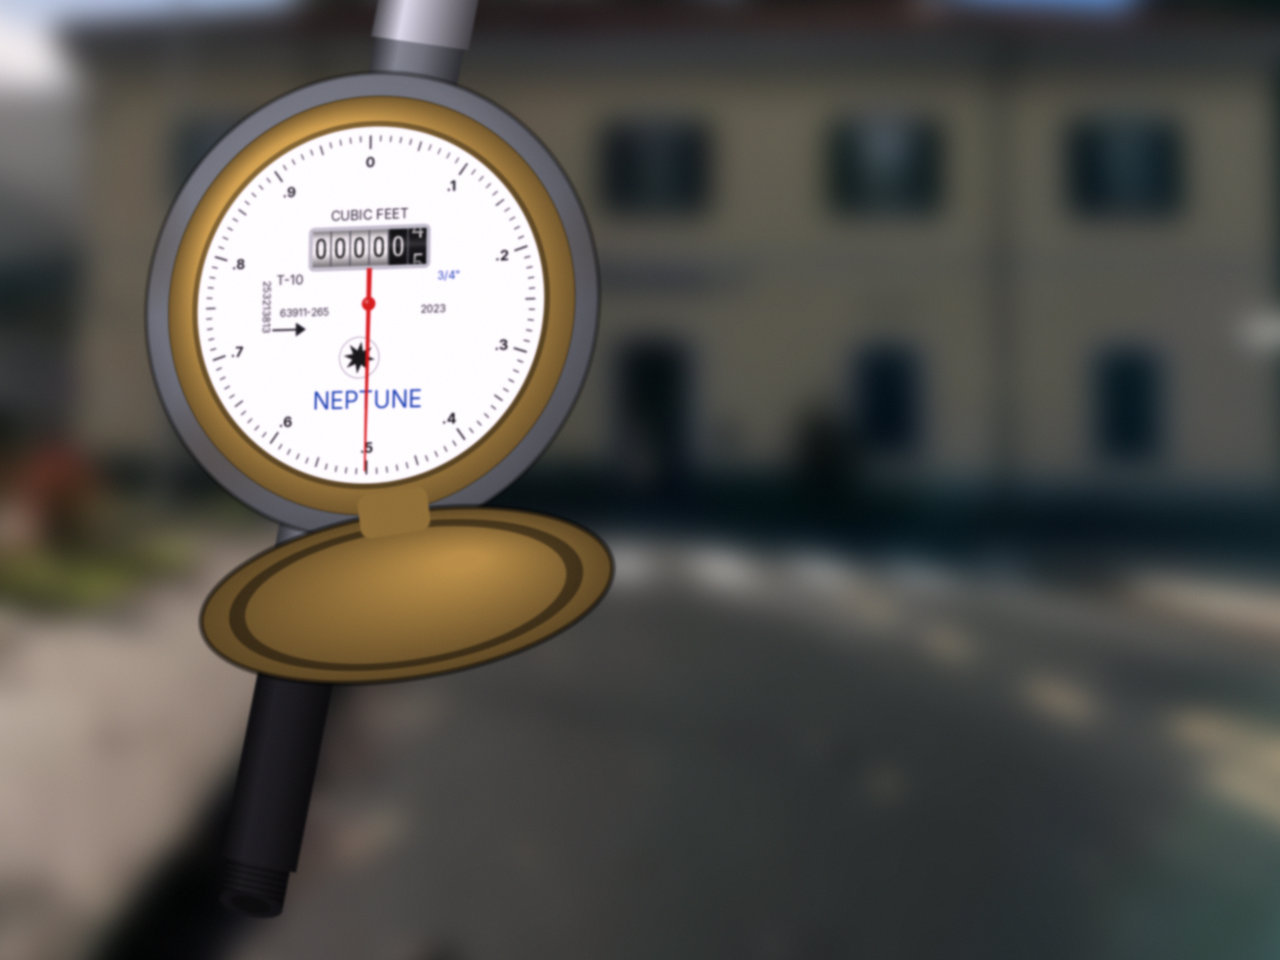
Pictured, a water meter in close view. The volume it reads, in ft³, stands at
4.50 ft³
